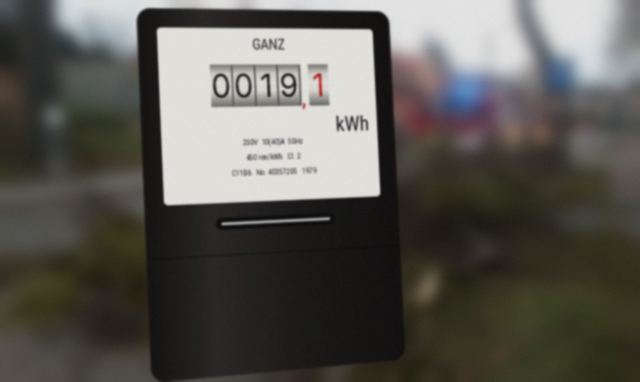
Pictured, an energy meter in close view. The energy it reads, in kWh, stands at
19.1 kWh
